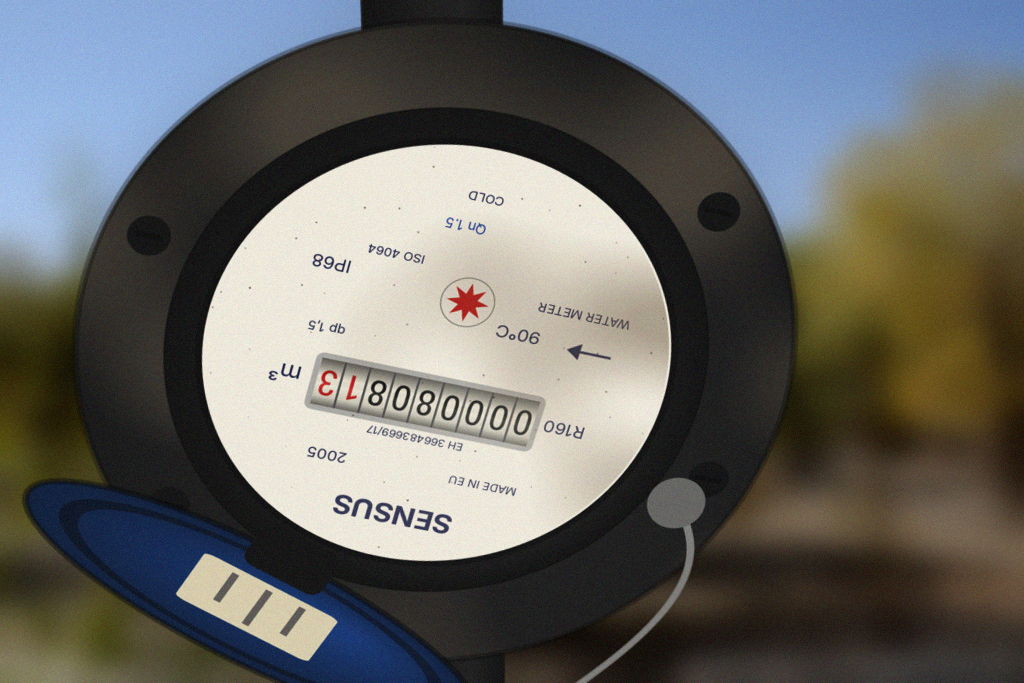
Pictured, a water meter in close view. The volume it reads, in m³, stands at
808.13 m³
